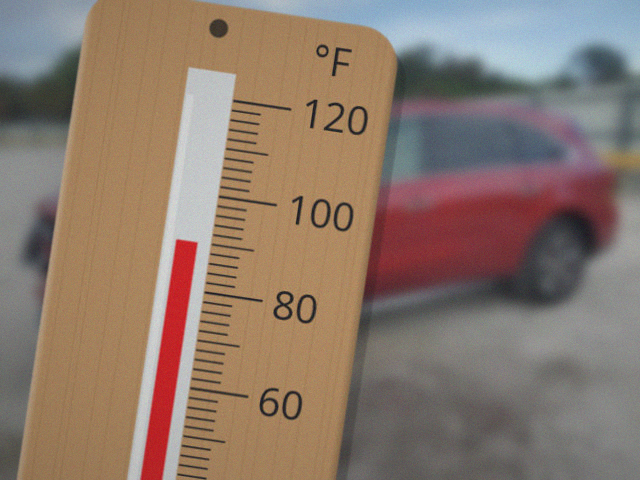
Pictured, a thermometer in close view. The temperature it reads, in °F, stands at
90 °F
